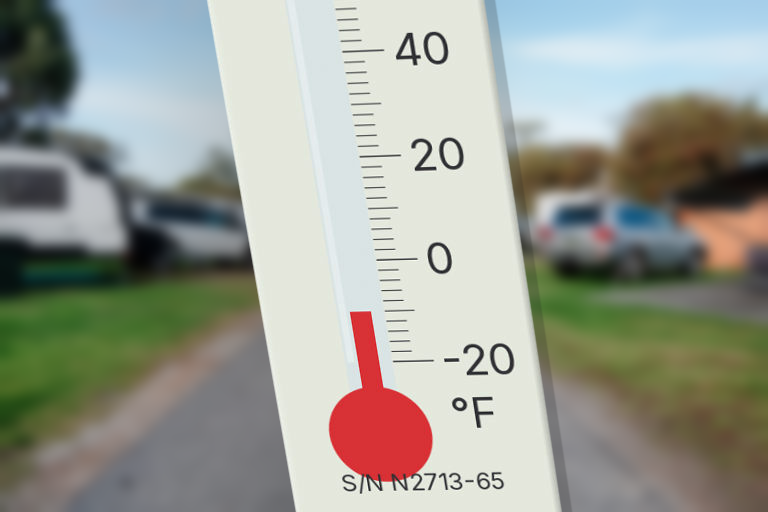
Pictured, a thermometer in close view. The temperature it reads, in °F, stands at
-10 °F
